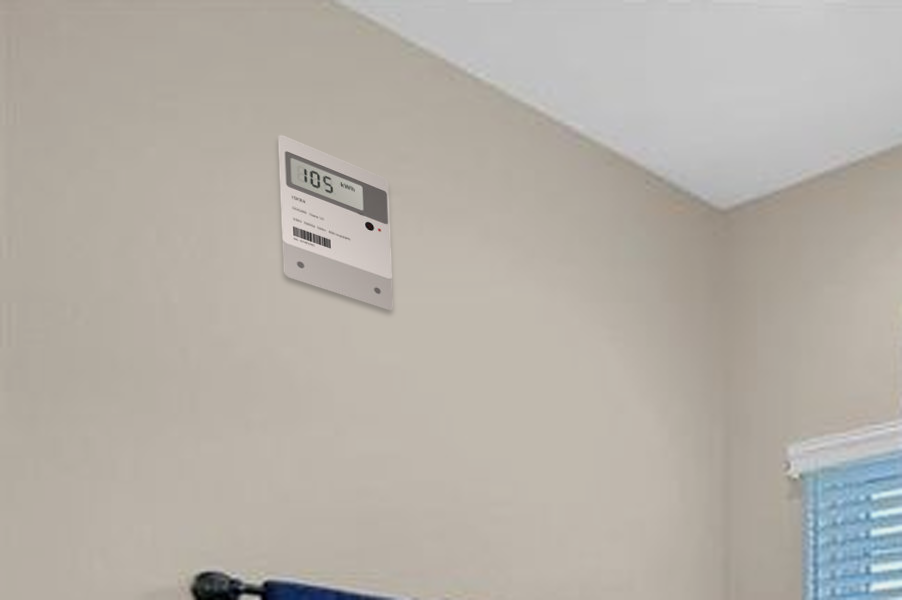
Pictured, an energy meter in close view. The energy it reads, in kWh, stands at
105 kWh
